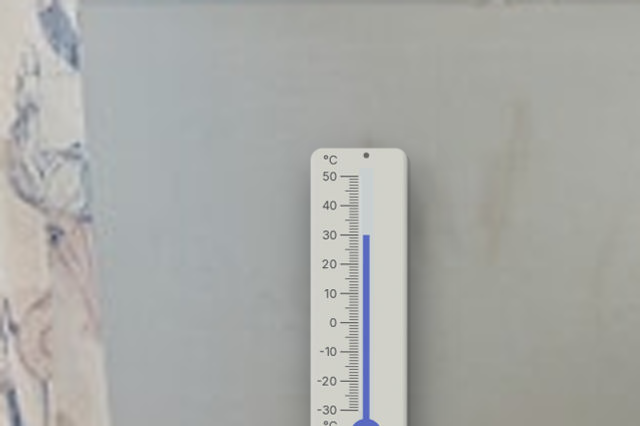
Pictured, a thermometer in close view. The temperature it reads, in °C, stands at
30 °C
